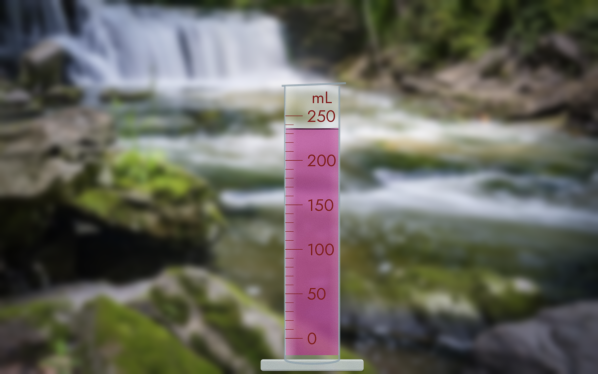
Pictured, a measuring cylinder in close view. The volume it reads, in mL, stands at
235 mL
